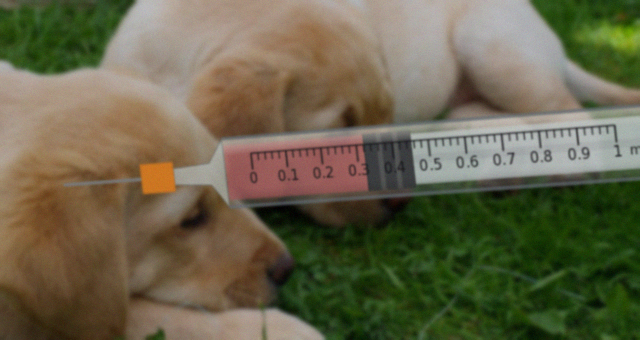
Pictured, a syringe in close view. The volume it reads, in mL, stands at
0.32 mL
